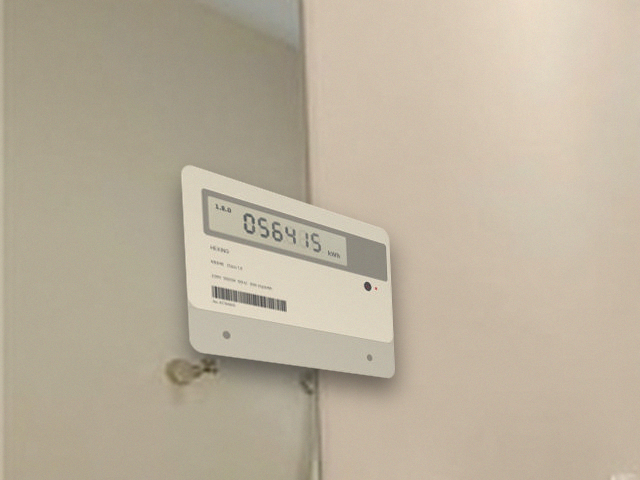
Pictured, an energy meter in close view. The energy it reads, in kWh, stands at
56415 kWh
